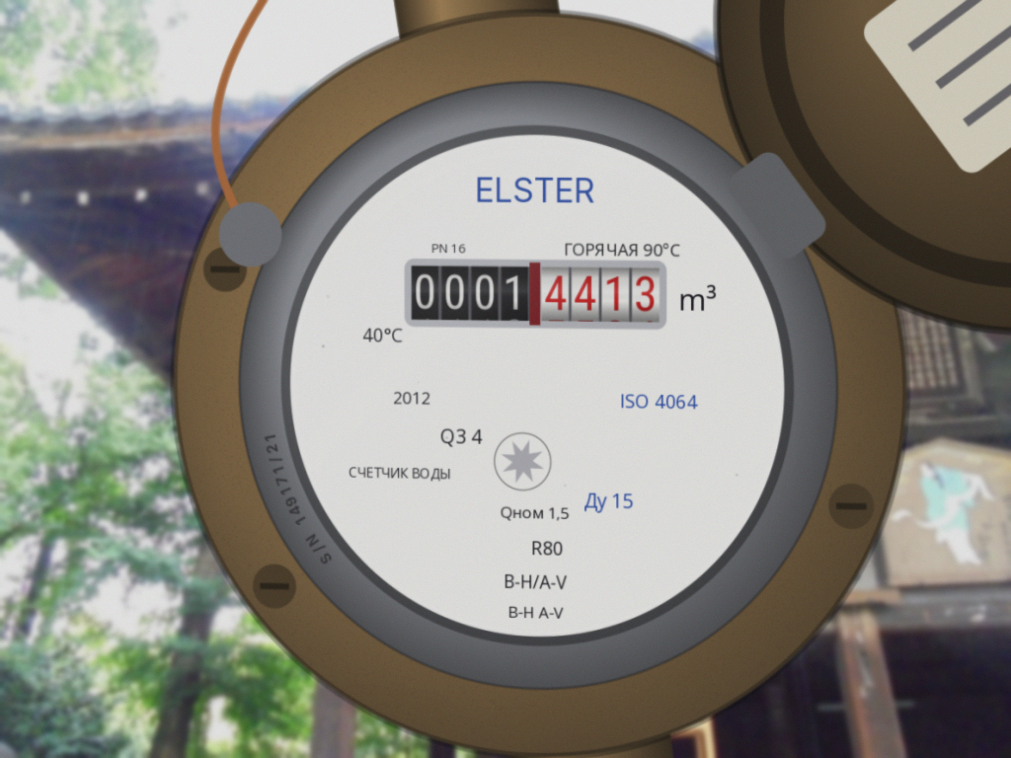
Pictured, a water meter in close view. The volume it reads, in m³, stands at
1.4413 m³
